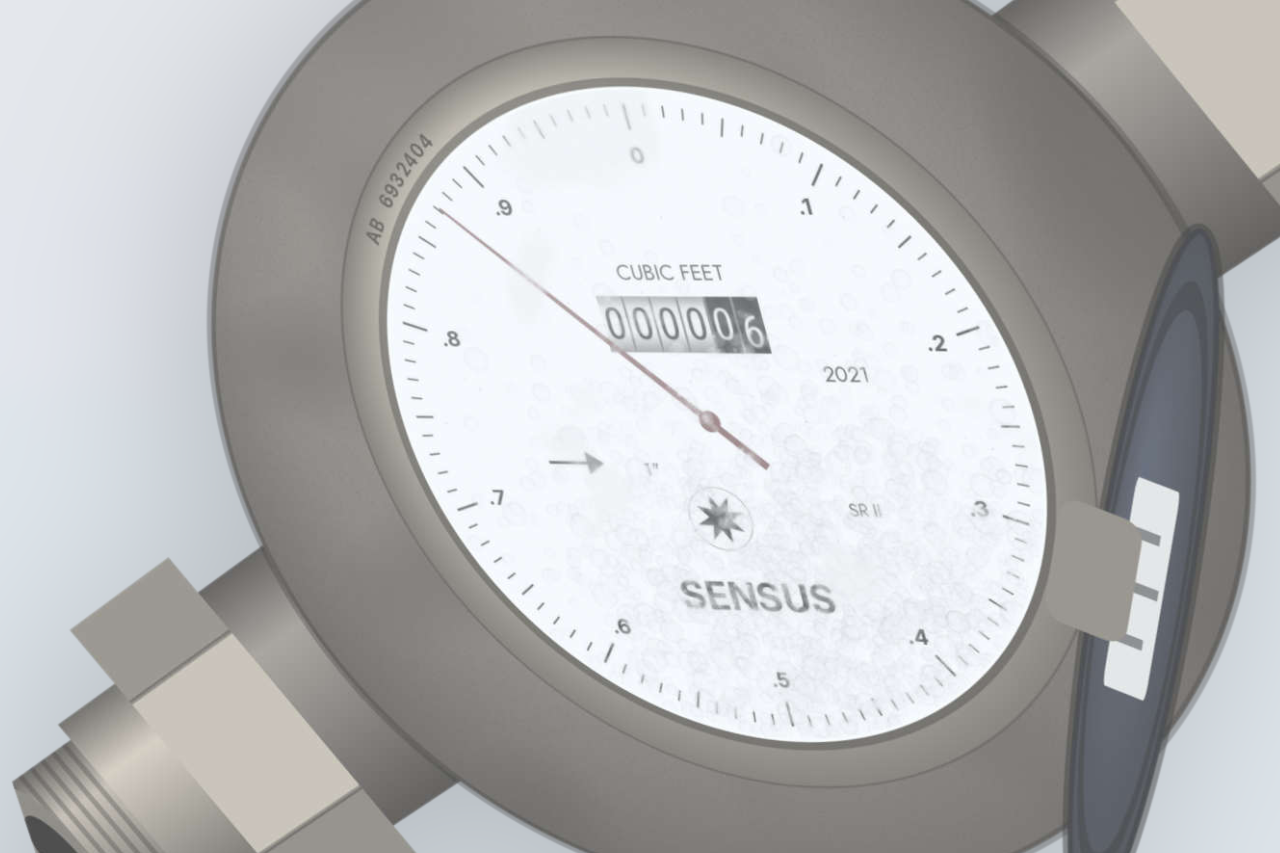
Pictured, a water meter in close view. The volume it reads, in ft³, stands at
5.87 ft³
